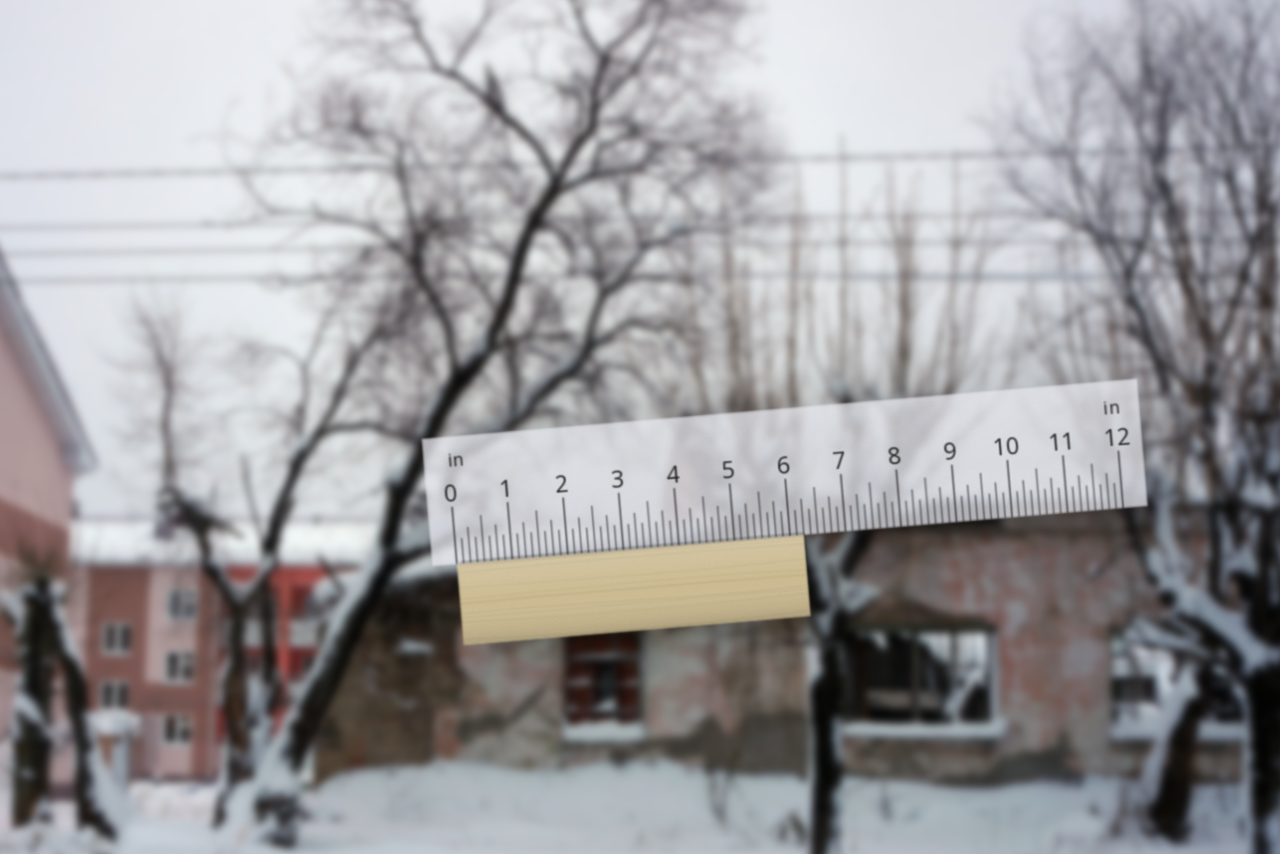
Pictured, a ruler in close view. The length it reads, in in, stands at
6.25 in
